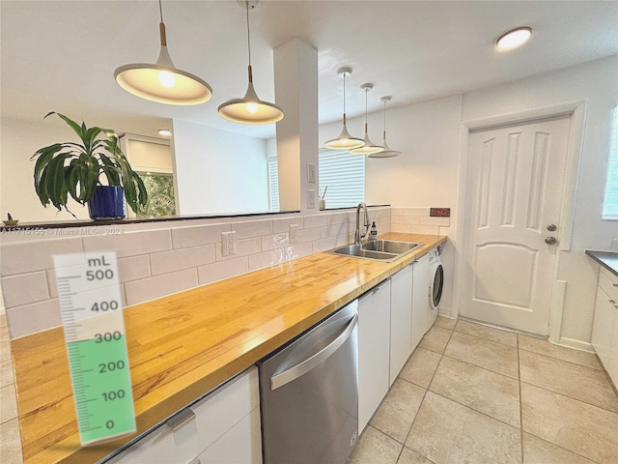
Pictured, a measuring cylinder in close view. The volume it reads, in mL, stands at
300 mL
